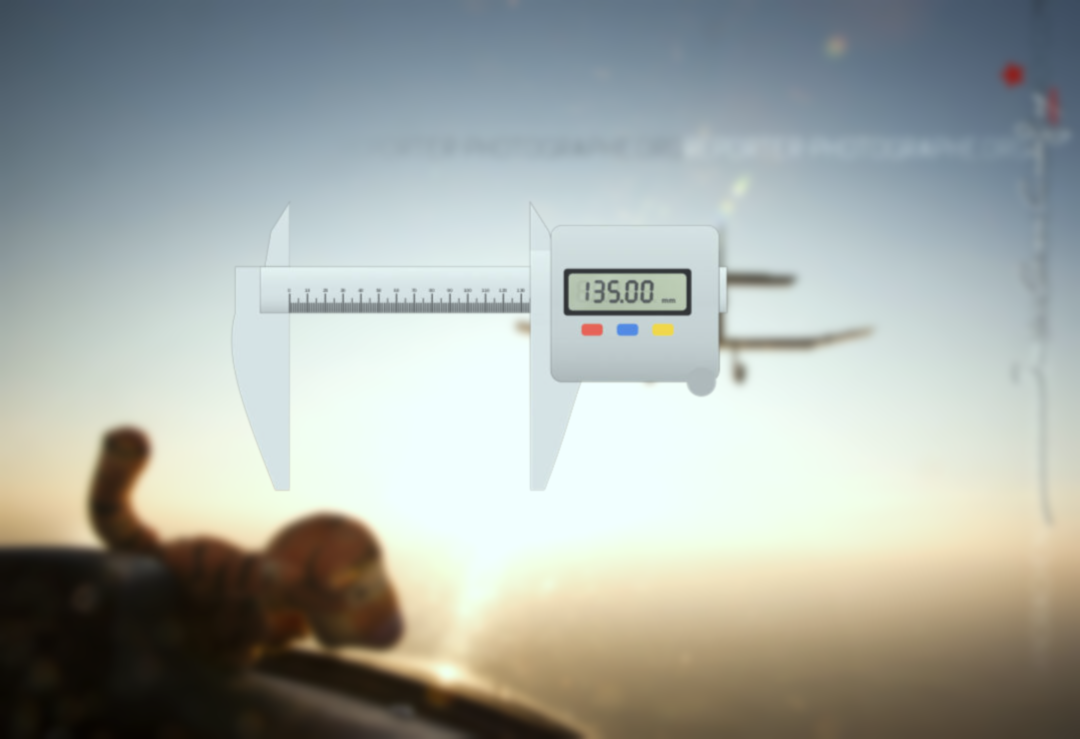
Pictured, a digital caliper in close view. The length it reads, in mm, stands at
135.00 mm
